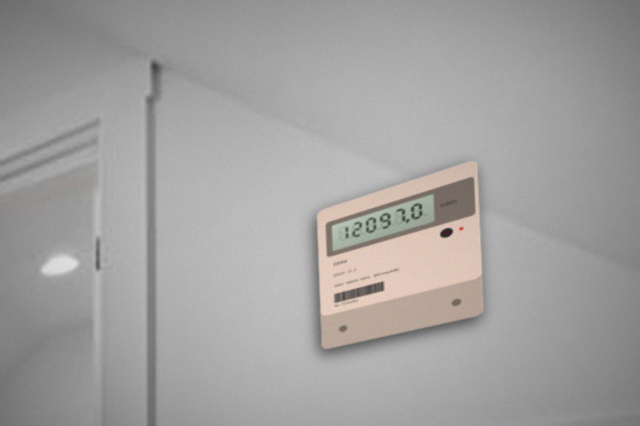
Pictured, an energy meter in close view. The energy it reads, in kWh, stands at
12097.0 kWh
